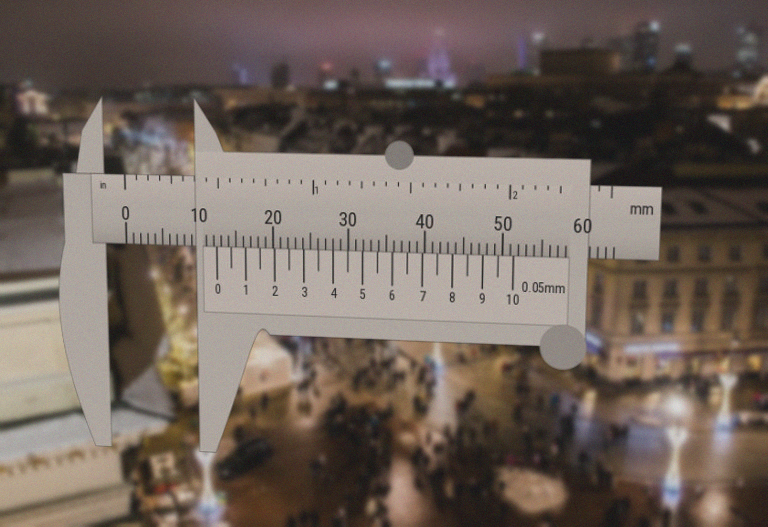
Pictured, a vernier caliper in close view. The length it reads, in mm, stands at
12.4 mm
